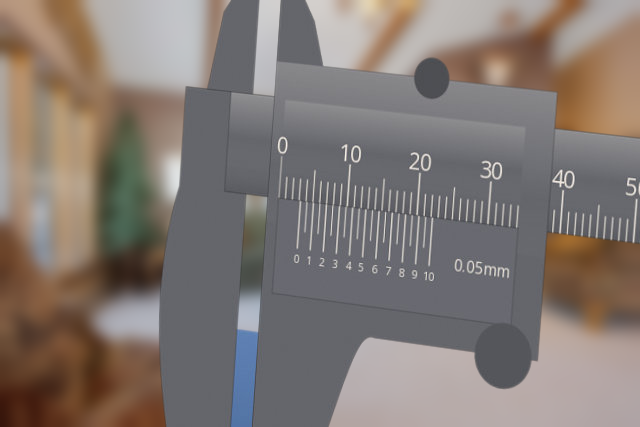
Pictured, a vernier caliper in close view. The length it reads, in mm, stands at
3.2 mm
